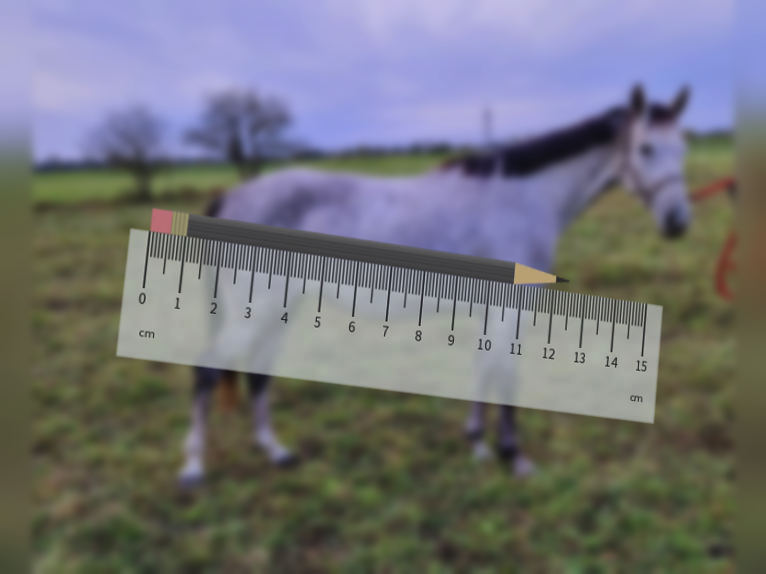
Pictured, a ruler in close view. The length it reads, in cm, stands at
12.5 cm
